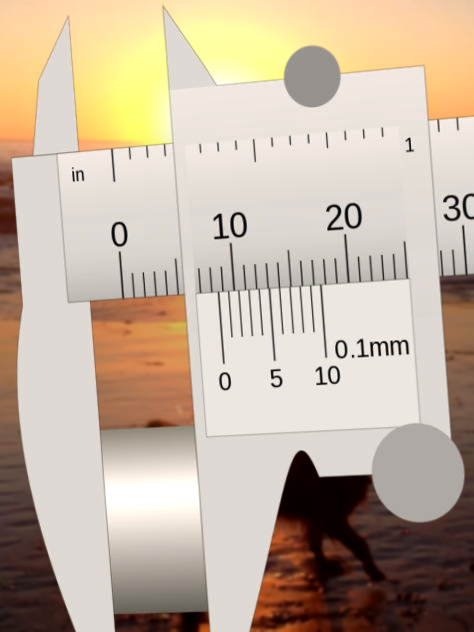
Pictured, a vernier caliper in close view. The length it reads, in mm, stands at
8.6 mm
